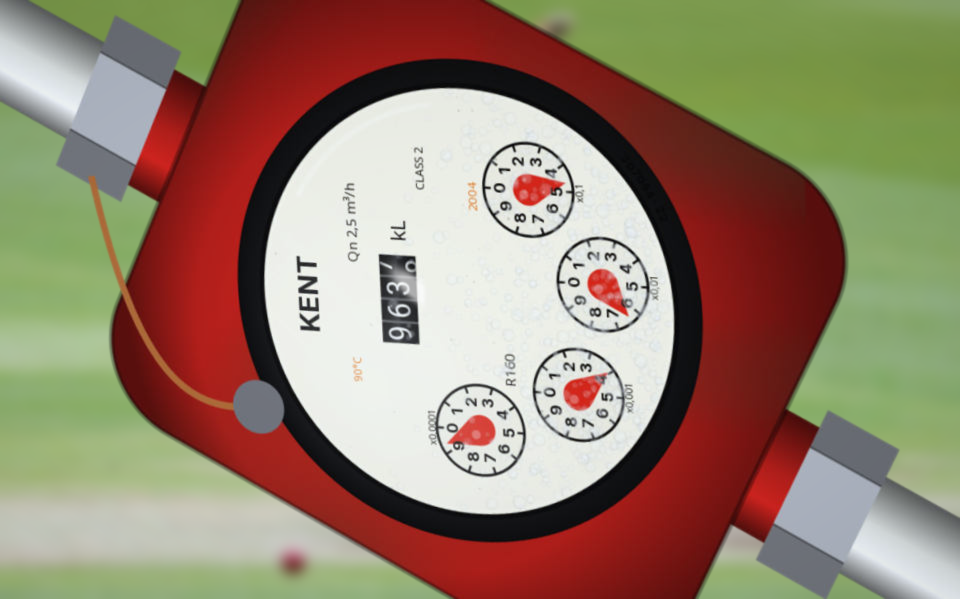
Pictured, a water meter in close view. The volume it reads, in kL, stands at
9637.4639 kL
